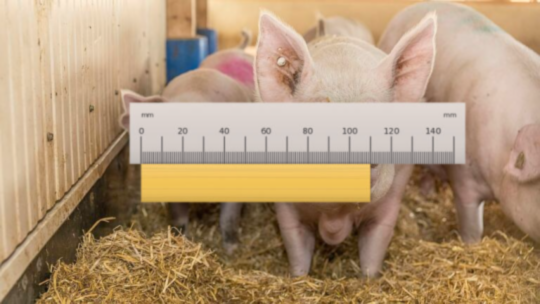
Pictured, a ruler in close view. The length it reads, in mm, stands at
110 mm
